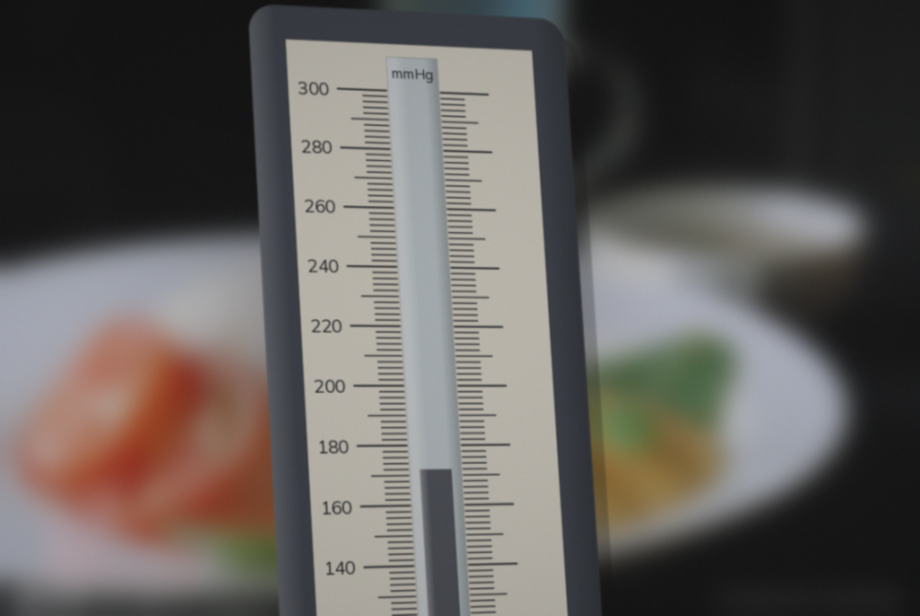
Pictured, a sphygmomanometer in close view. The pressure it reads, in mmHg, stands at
172 mmHg
